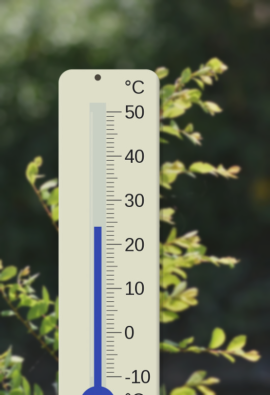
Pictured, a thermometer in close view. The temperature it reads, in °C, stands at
24 °C
